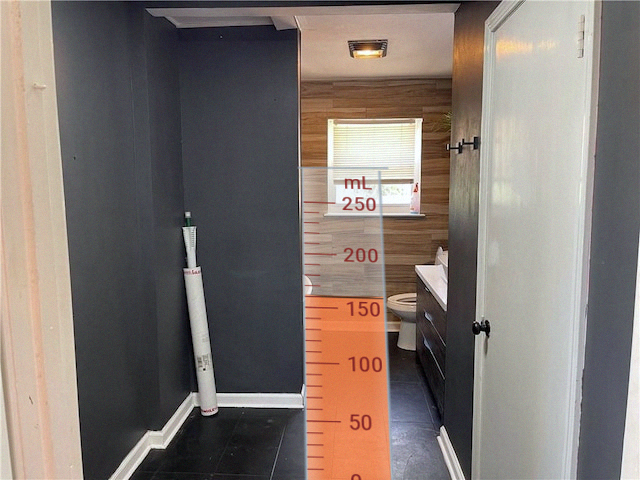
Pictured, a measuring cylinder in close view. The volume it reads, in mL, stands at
160 mL
